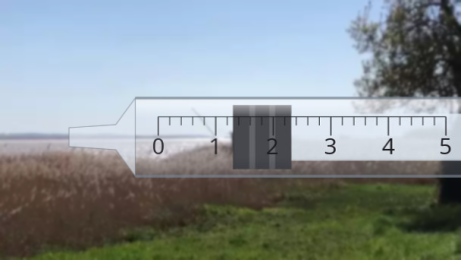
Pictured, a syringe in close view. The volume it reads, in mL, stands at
1.3 mL
